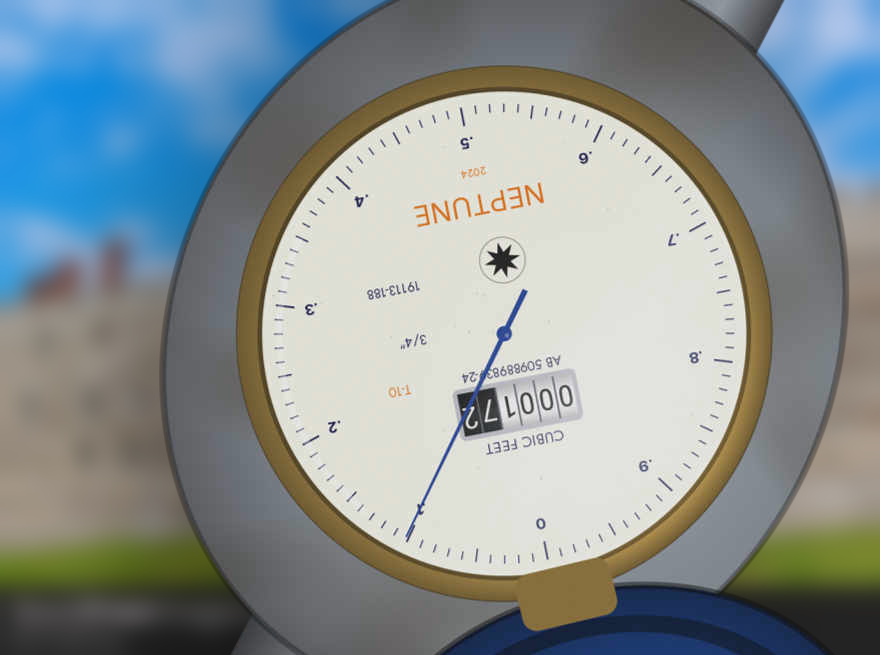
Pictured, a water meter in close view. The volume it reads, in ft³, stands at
172.10 ft³
